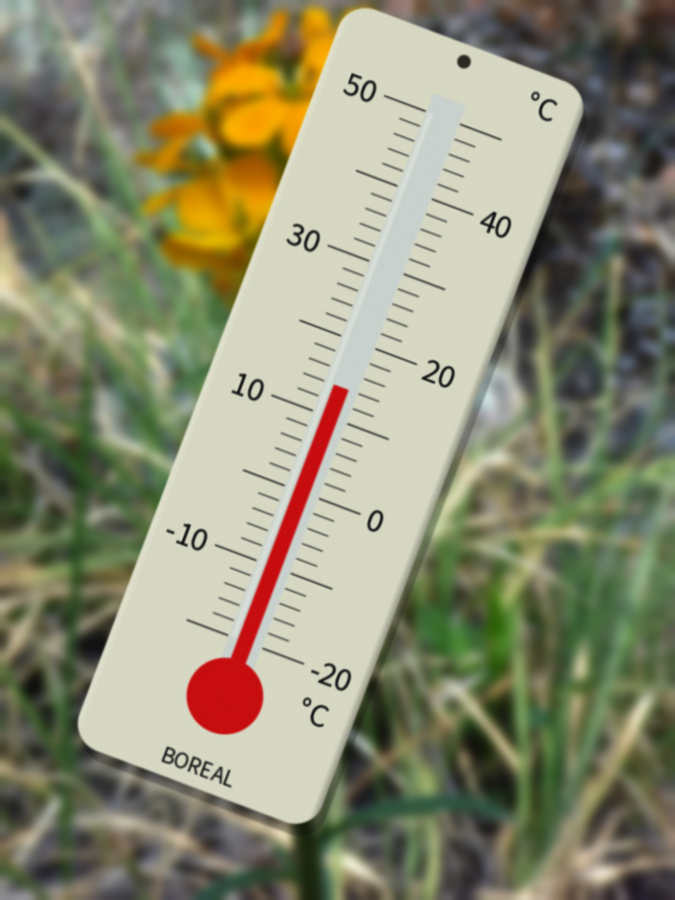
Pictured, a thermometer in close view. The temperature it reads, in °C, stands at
14 °C
